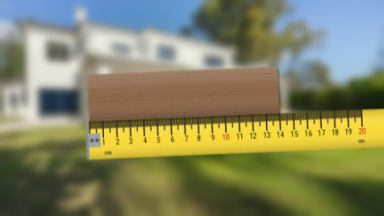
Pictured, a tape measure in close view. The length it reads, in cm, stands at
14 cm
